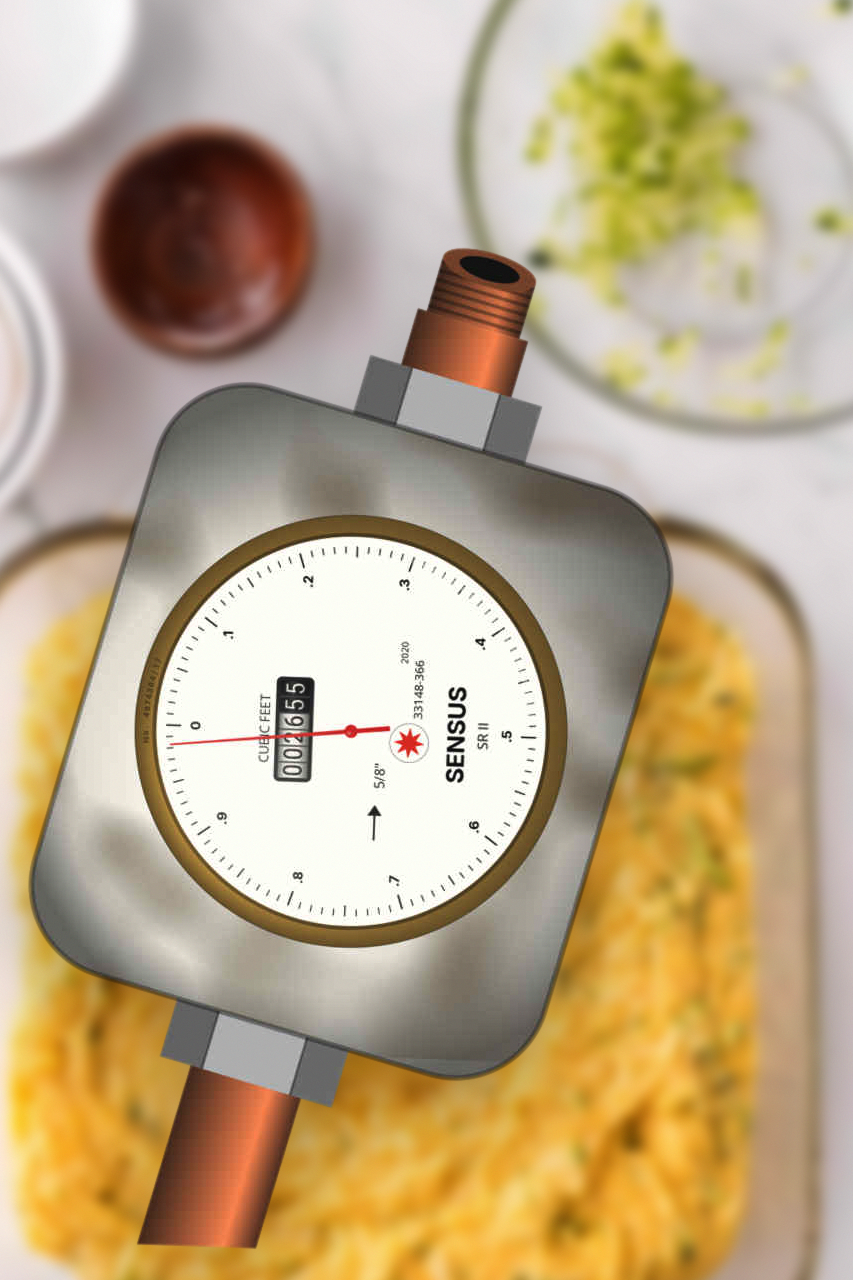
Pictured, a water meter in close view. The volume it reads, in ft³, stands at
2654.98 ft³
